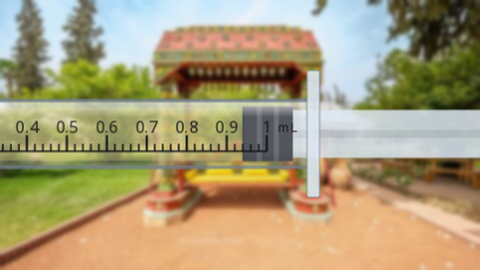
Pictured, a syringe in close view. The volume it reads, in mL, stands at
0.94 mL
